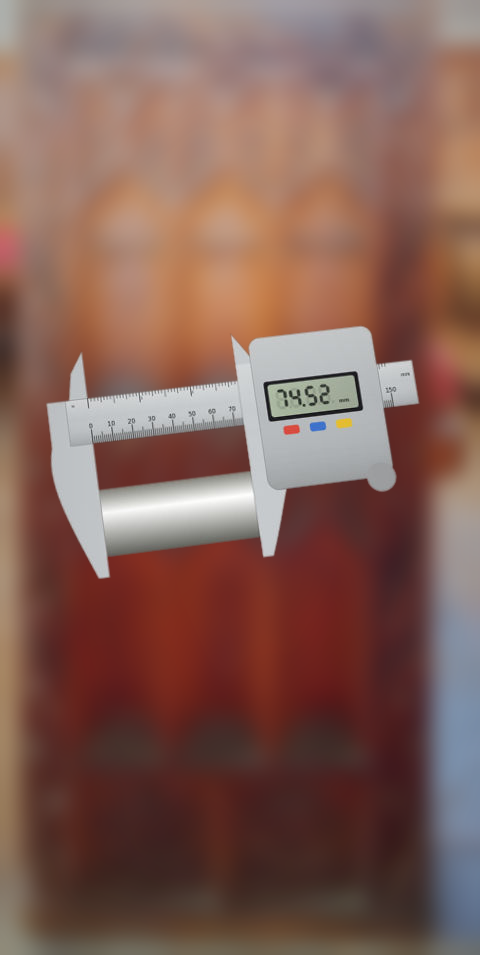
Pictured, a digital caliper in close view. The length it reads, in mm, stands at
74.52 mm
